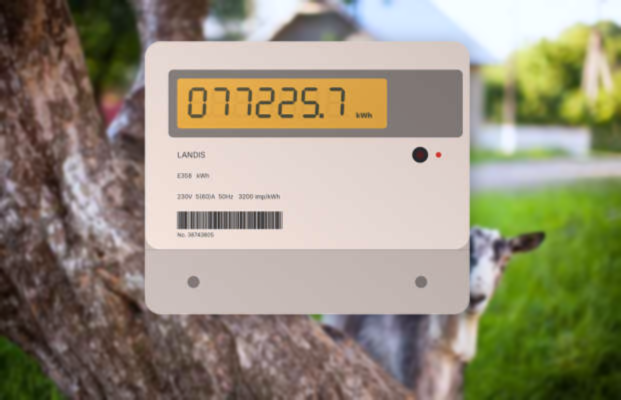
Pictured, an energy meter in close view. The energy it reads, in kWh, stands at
77225.7 kWh
